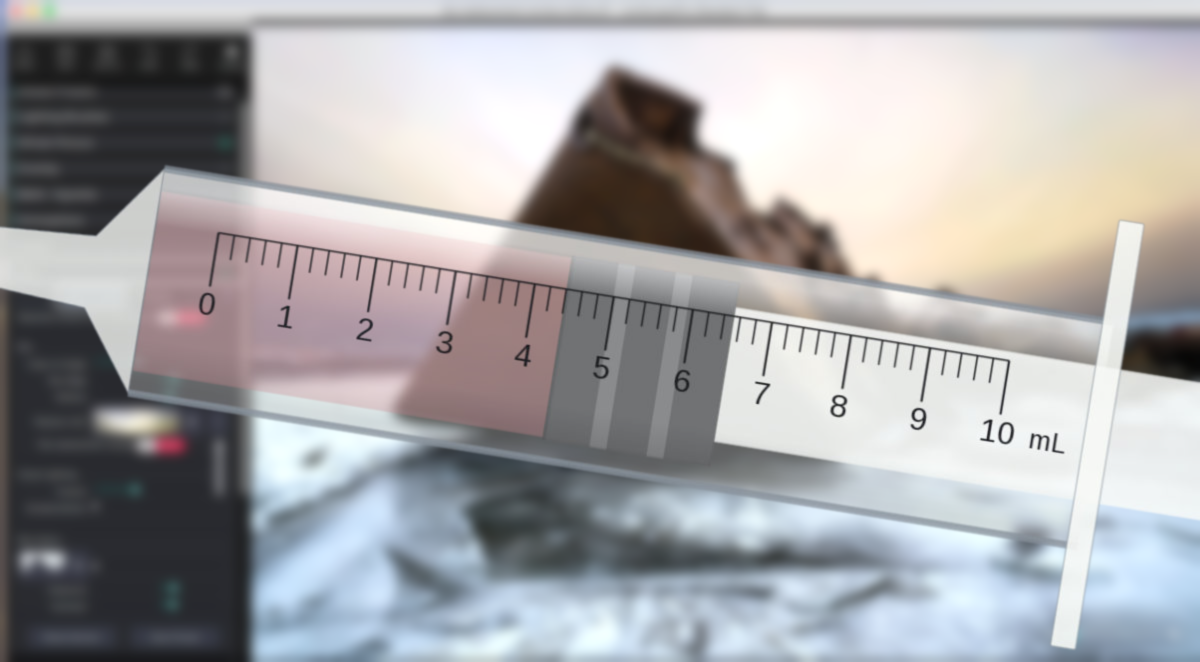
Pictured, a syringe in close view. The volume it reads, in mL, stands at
4.4 mL
